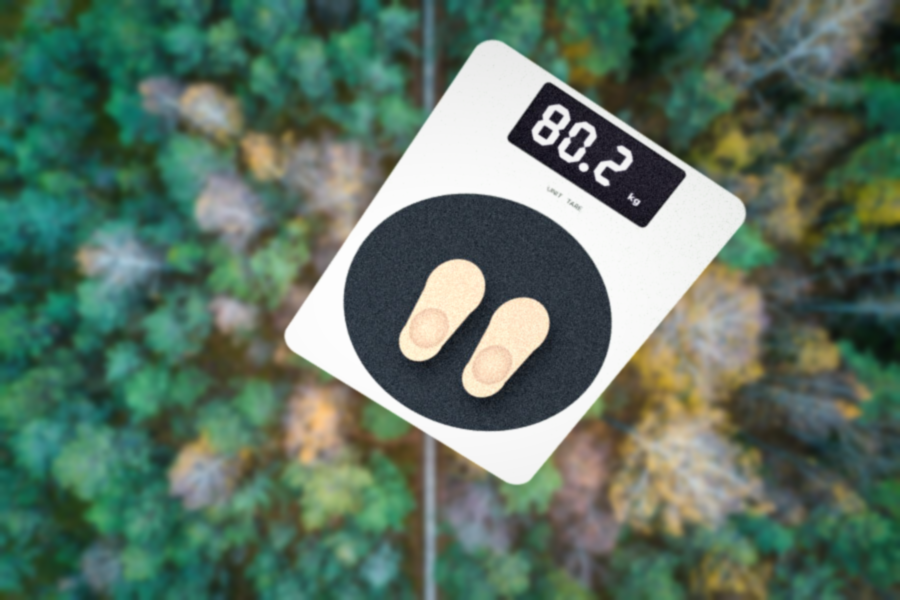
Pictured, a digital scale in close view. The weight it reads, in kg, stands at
80.2 kg
